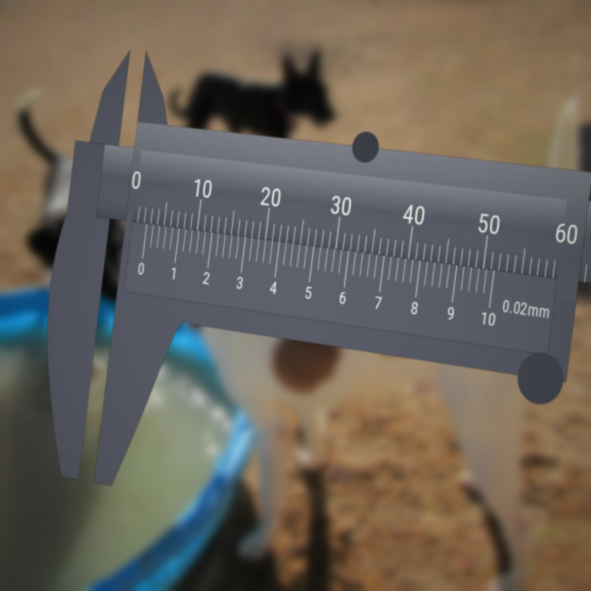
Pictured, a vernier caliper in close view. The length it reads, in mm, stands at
2.4 mm
